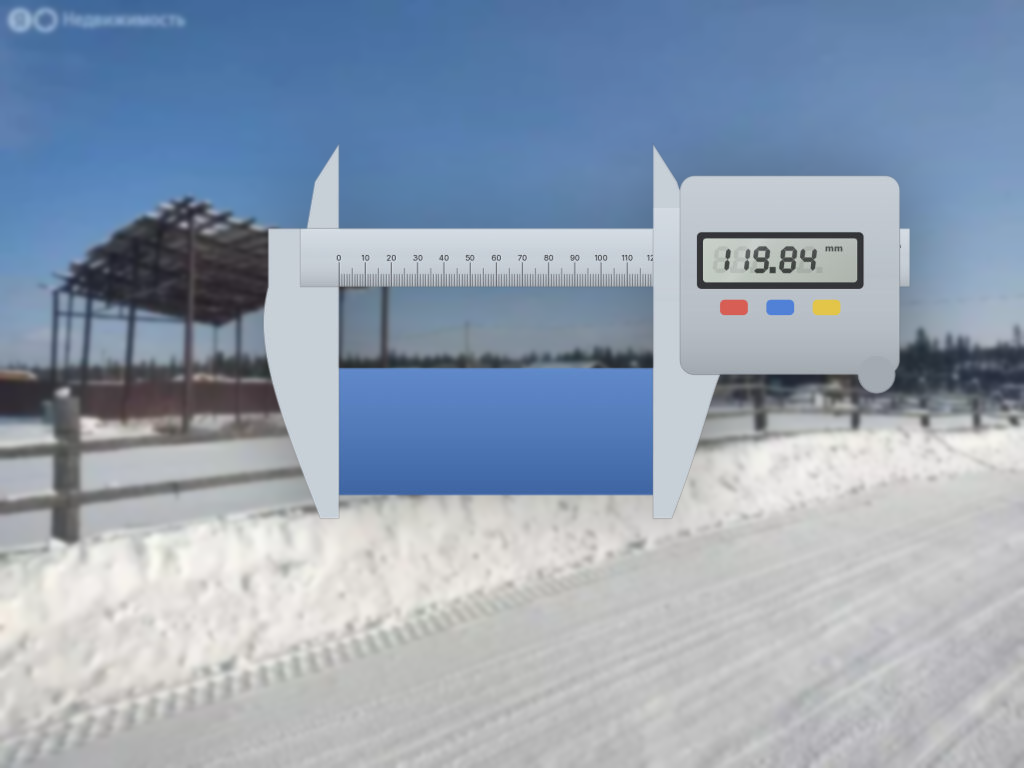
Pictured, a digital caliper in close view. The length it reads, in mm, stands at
119.84 mm
